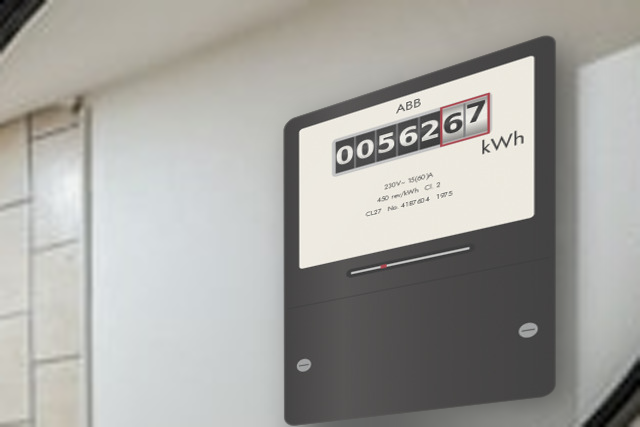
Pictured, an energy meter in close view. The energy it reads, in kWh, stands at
562.67 kWh
